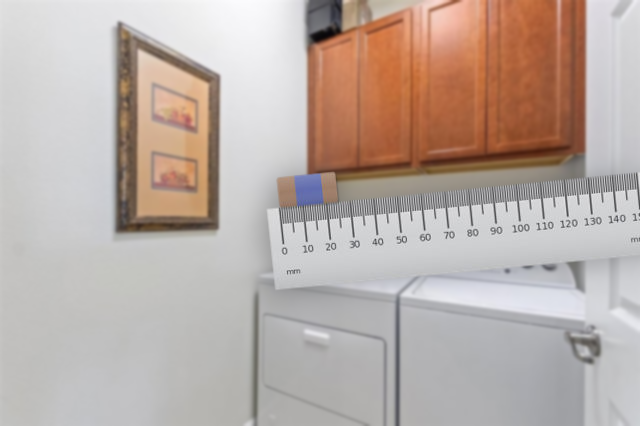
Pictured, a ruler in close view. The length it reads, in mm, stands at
25 mm
